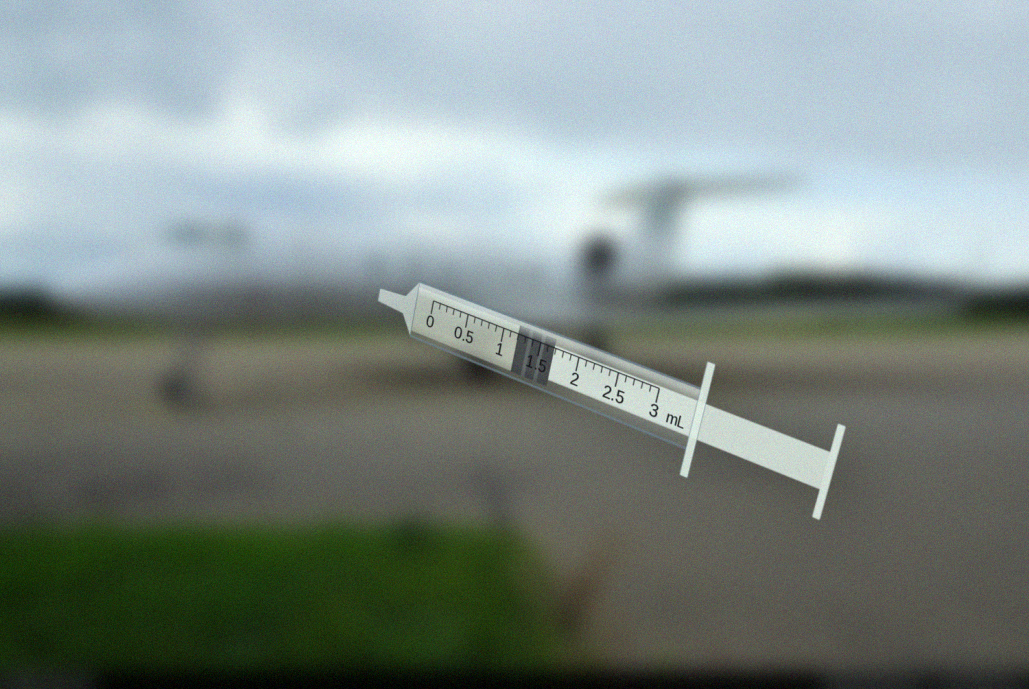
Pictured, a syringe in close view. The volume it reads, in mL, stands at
1.2 mL
